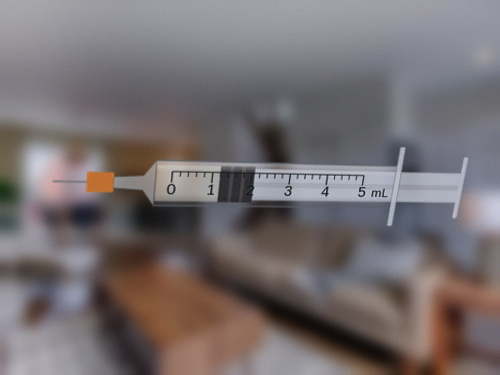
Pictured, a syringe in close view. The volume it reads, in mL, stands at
1.2 mL
